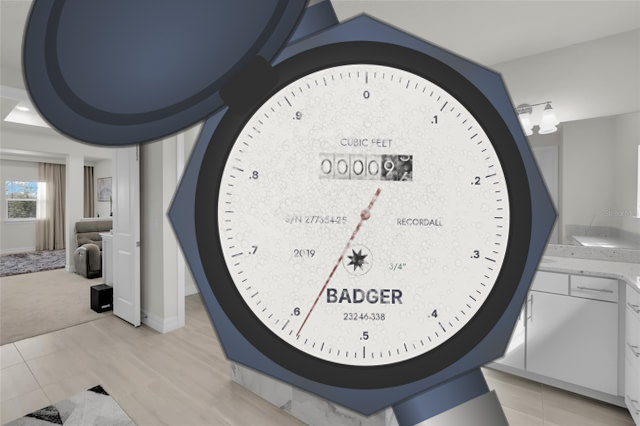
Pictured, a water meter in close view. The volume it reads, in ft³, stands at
95.58 ft³
